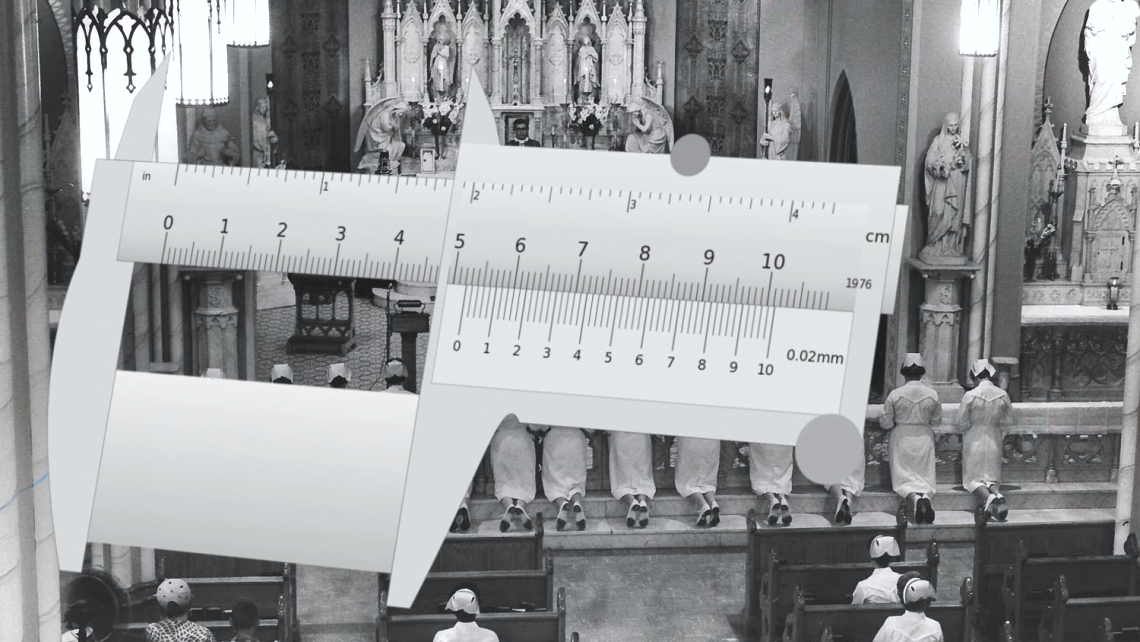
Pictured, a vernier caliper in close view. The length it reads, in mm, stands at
52.2 mm
